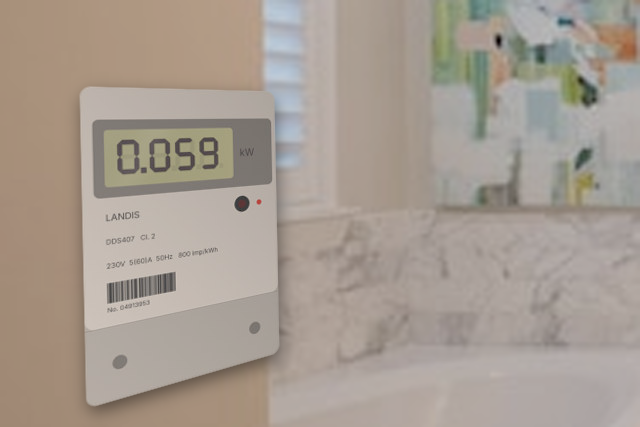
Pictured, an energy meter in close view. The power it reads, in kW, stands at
0.059 kW
